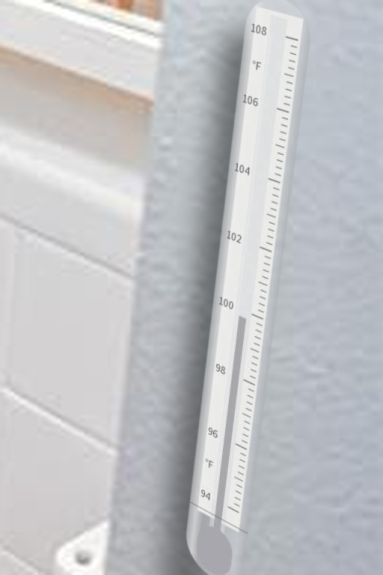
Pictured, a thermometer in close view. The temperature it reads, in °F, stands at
99.8 °F
